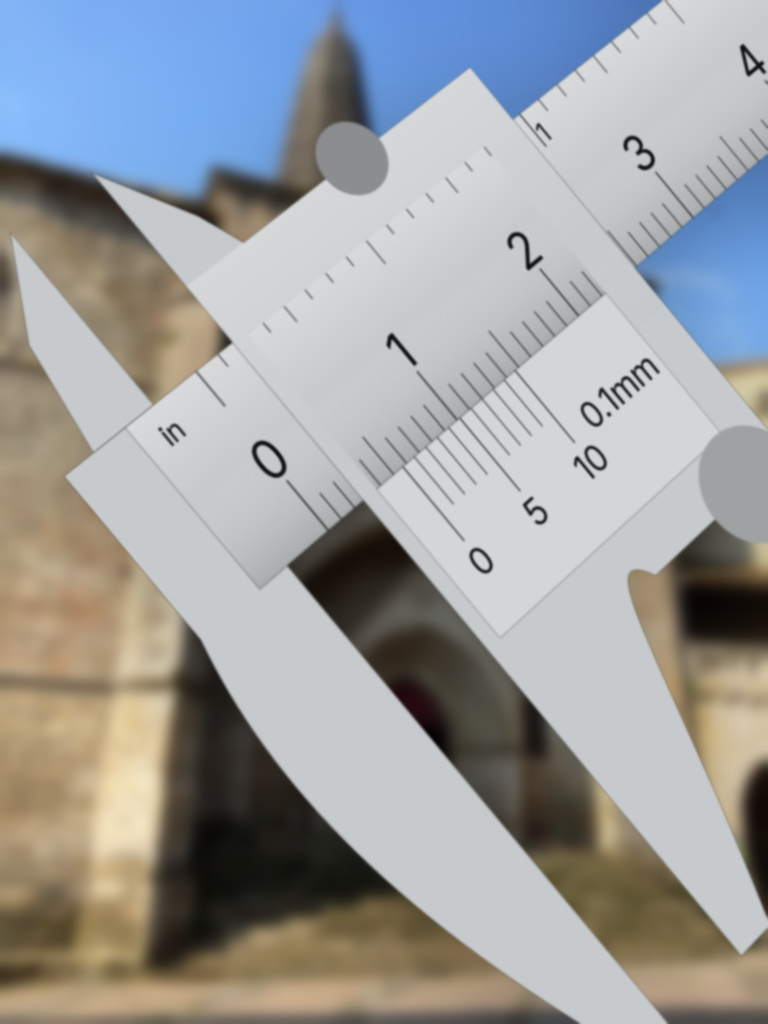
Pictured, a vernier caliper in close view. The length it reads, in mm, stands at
5.7 mm
